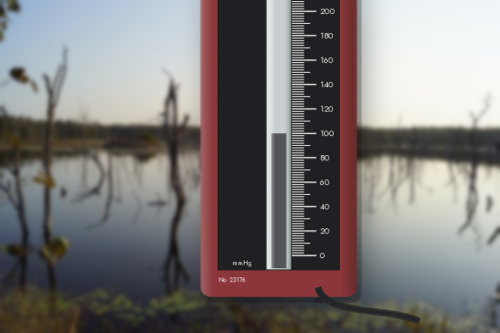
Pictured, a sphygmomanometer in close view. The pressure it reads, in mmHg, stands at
100 mmHg
